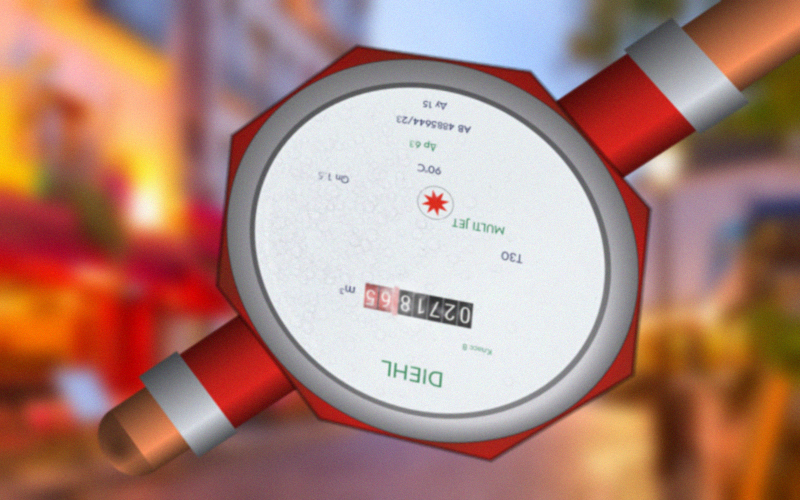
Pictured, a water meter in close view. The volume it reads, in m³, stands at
2718.65 m³
